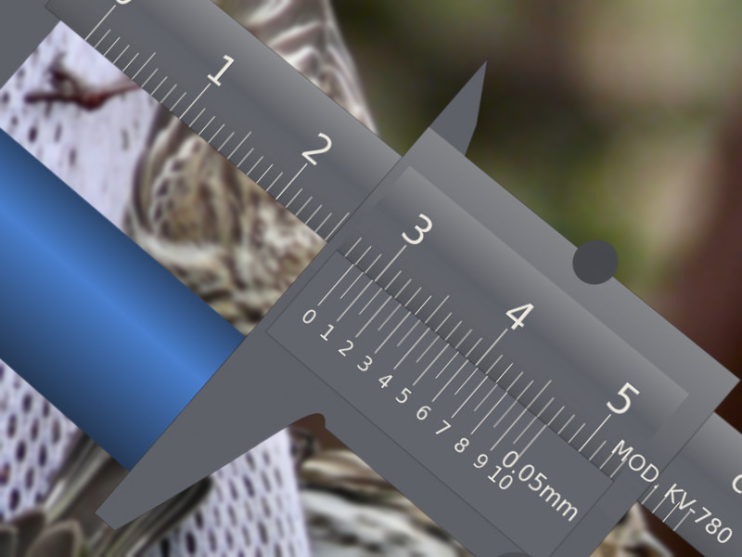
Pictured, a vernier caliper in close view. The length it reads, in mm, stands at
27.9 mm
